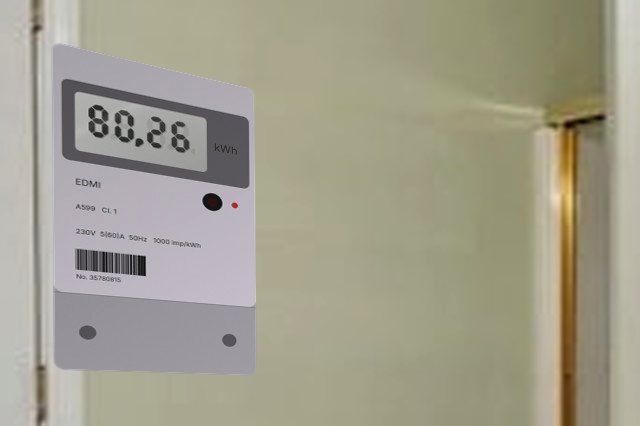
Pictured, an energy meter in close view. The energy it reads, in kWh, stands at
80.26 kWh
